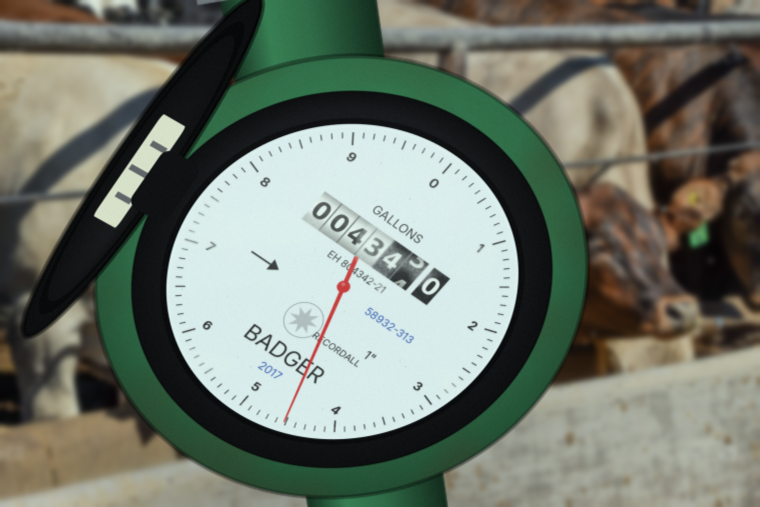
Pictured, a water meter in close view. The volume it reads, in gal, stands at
43434.5 gal
